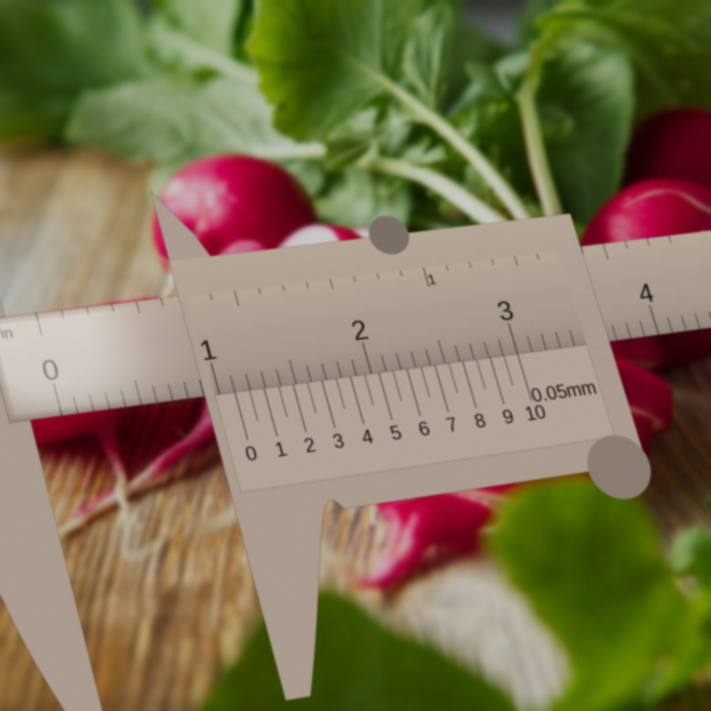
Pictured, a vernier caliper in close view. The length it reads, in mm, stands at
11.0 mm
